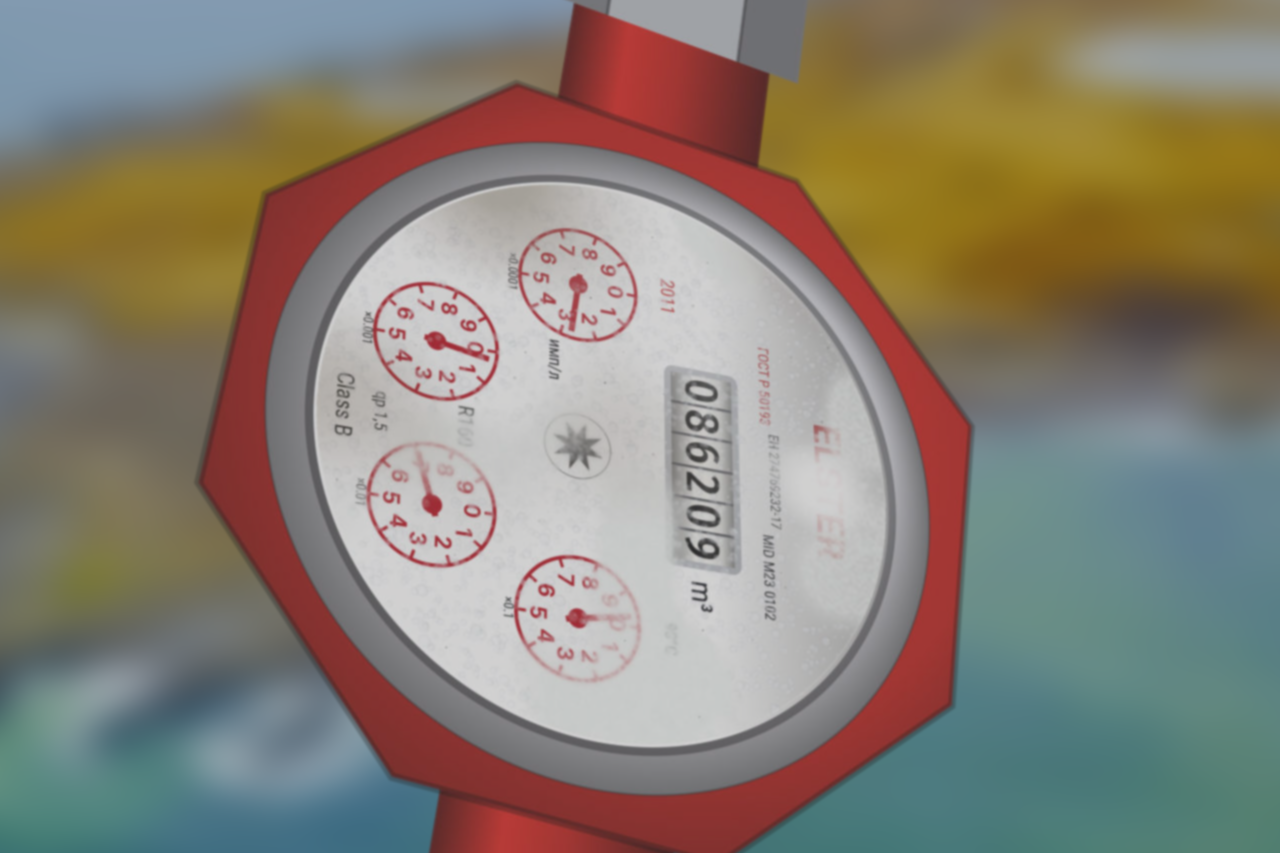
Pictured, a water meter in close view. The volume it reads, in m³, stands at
86208.9702 m³
